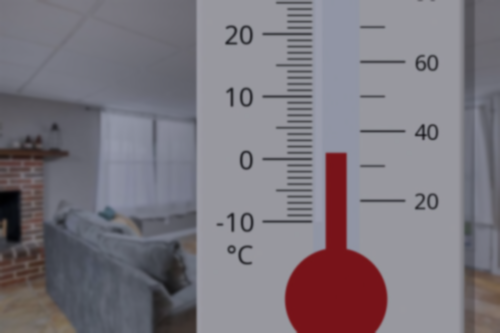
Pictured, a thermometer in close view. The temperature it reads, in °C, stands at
1 °C
